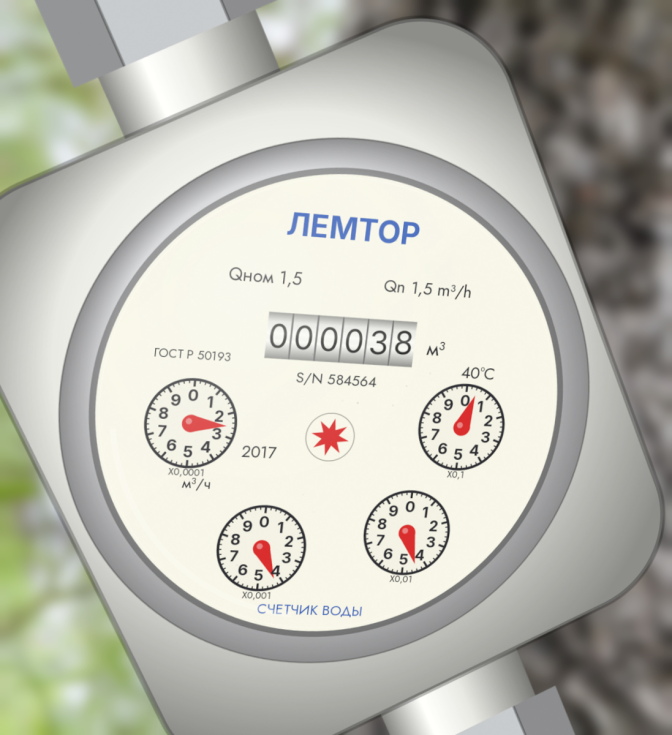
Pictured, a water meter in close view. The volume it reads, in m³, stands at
38.0442 m³
